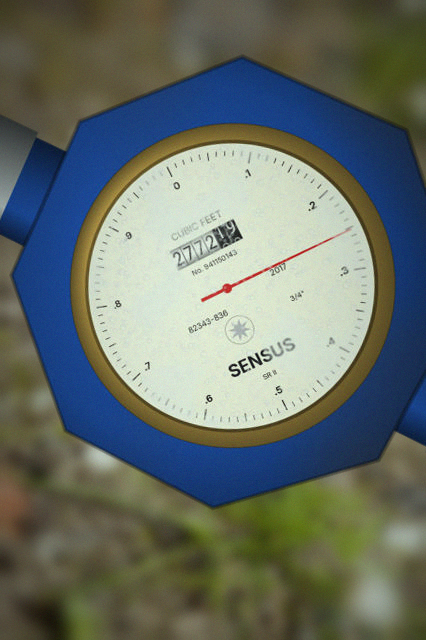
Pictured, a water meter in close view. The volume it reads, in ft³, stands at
277219.25 ft³
